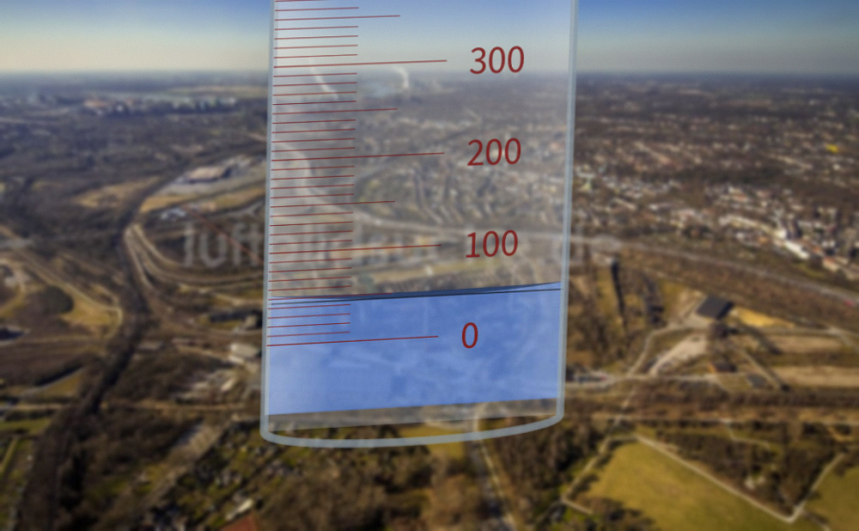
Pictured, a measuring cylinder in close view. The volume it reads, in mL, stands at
45 mL
